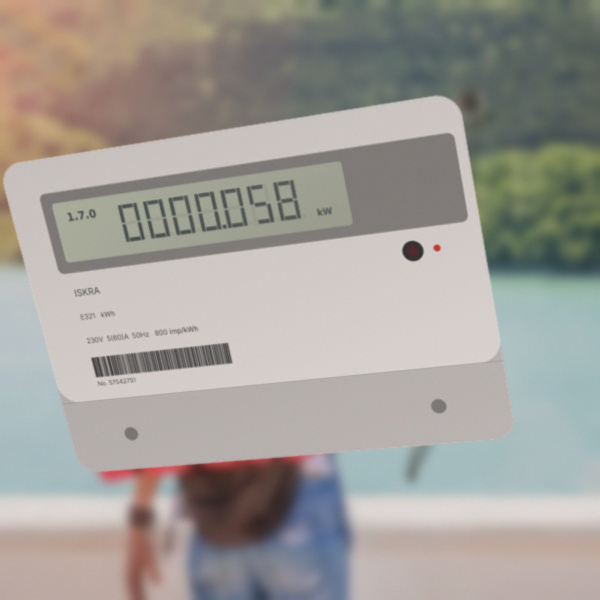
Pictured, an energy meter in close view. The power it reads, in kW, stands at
0.058 kW
